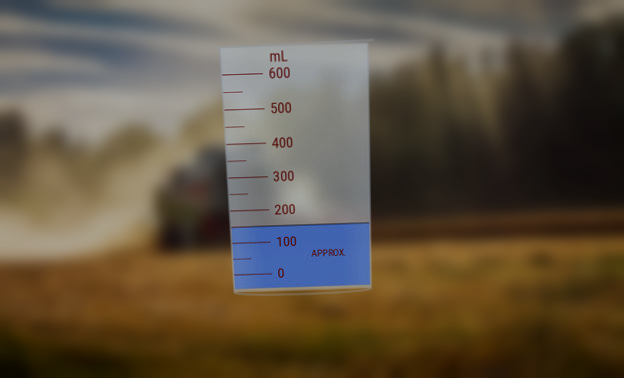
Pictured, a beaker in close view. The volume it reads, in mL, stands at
150 mL
